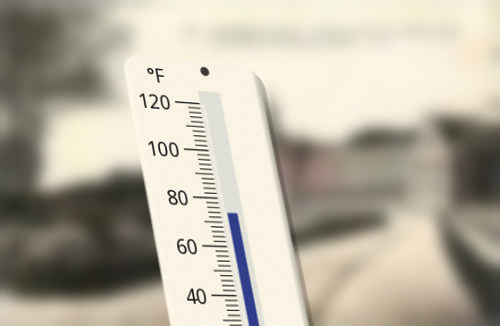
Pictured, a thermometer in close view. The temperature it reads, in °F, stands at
74 °F
